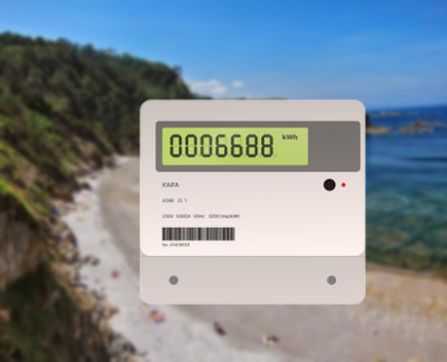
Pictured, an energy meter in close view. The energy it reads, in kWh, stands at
6688 kWh
